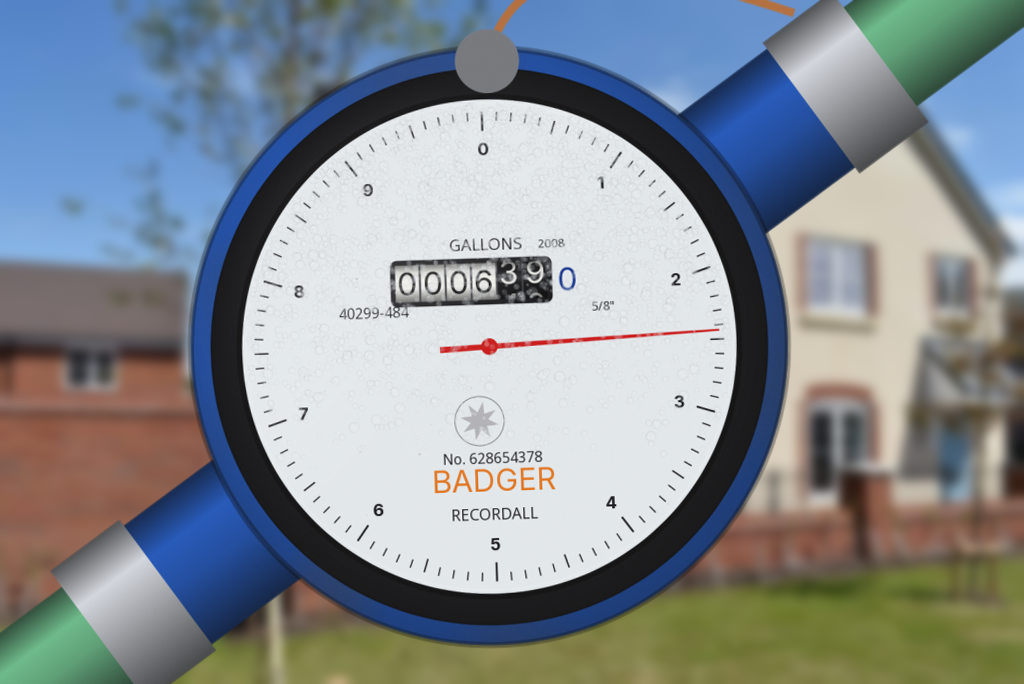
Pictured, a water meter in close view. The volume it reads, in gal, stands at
6392.4 gal
